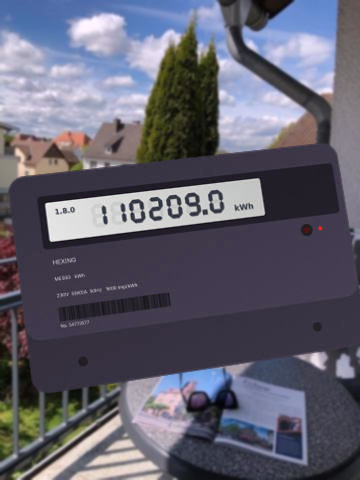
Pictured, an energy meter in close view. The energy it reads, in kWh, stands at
110209.0 kWh
